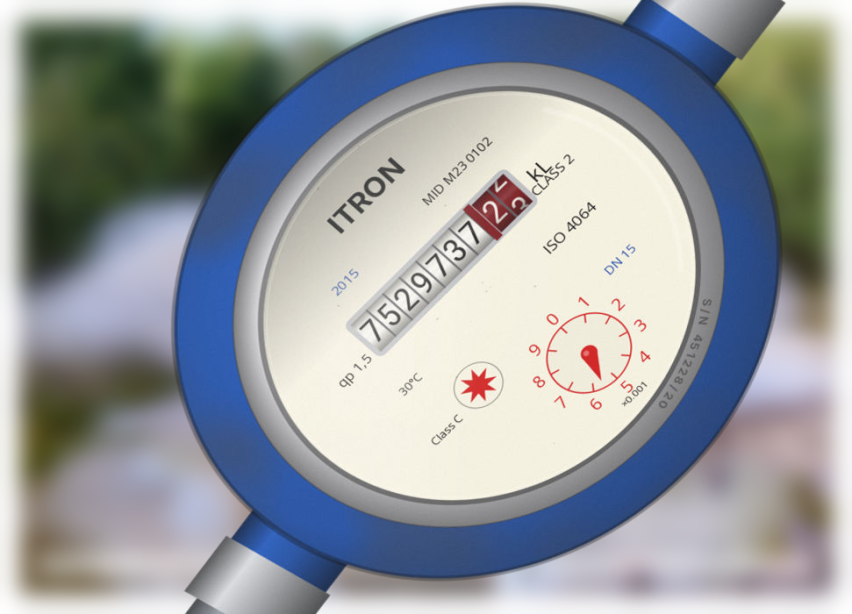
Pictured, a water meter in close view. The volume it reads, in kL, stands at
7529737.225 kL
